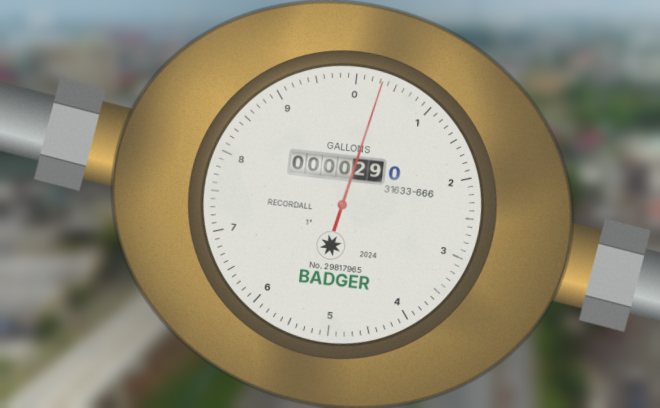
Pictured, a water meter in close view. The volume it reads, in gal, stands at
290.3 gal
